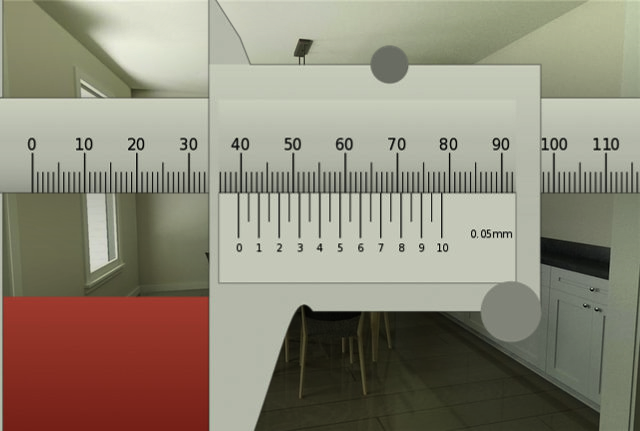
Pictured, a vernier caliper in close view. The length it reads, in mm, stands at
39.5 mm
